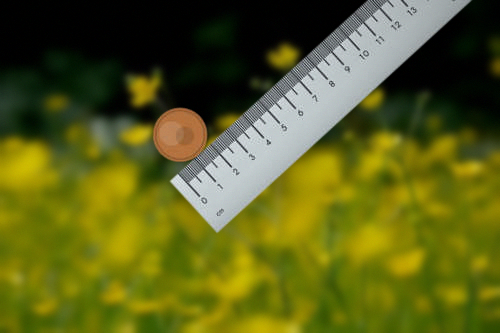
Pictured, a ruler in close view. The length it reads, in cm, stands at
2.5 cm
